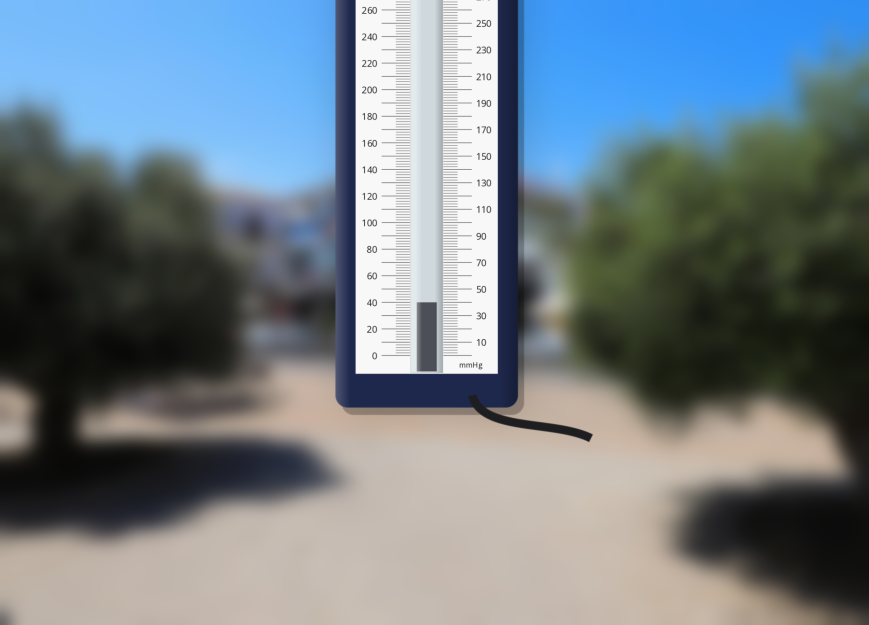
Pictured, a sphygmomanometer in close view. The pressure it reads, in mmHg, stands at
40 mmHg
